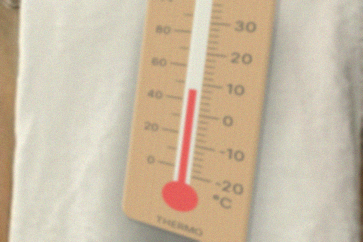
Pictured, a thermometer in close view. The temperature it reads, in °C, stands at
8 °C
